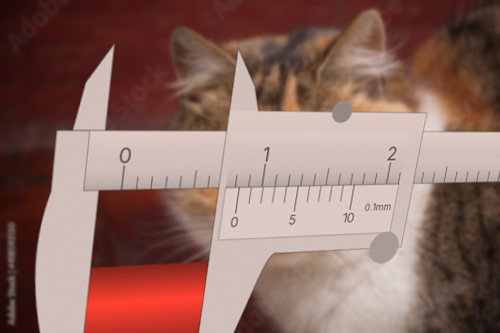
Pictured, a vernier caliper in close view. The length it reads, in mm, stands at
8.3 mm
